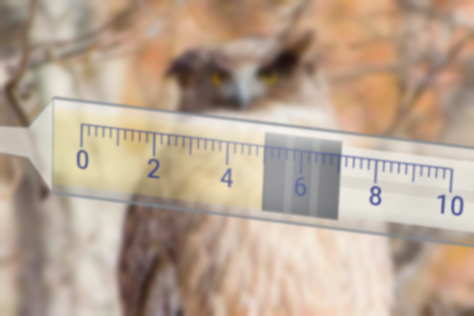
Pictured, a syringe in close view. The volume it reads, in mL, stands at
5 mL
